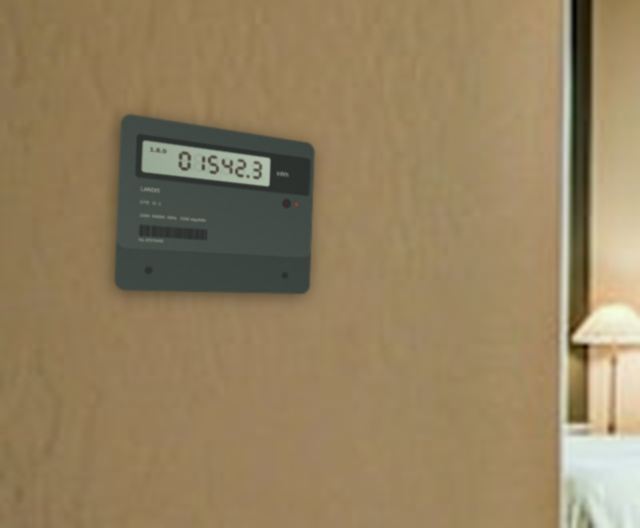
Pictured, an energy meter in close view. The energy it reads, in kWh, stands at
1542.3 kWh
